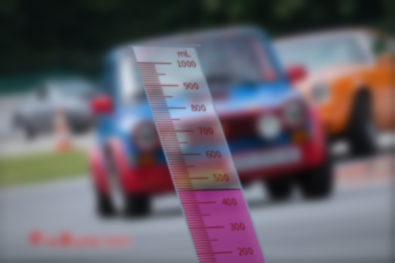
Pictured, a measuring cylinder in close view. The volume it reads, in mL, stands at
450 mL
